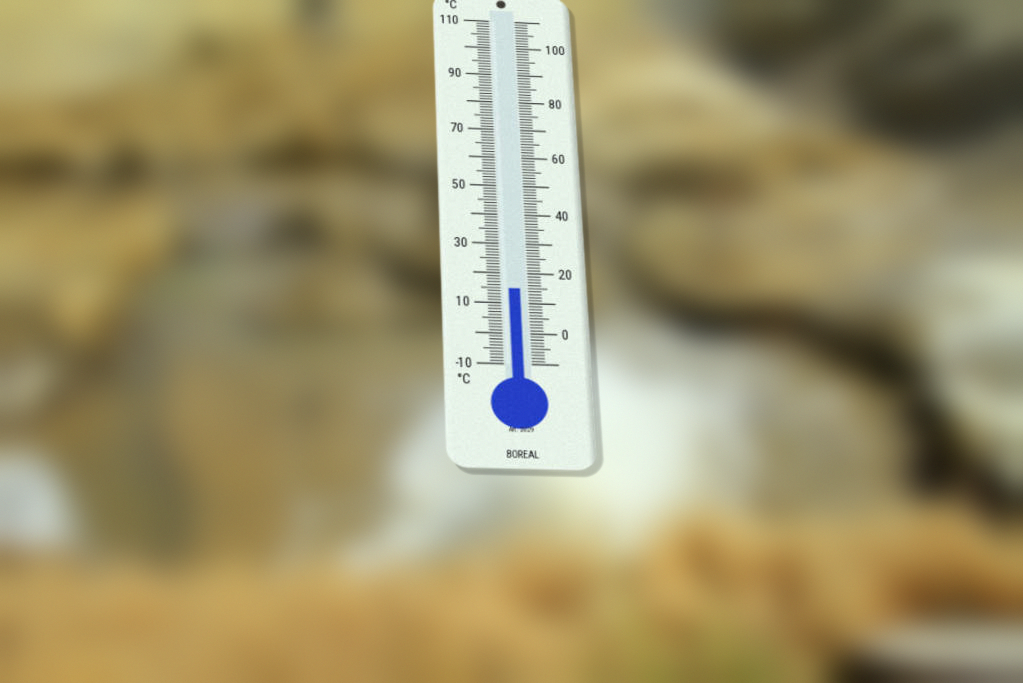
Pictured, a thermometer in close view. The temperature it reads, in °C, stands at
15 °C
